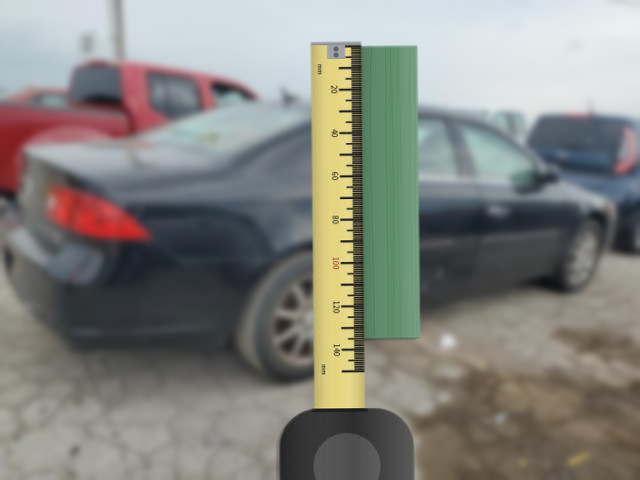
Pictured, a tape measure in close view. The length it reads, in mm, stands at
135 mm
